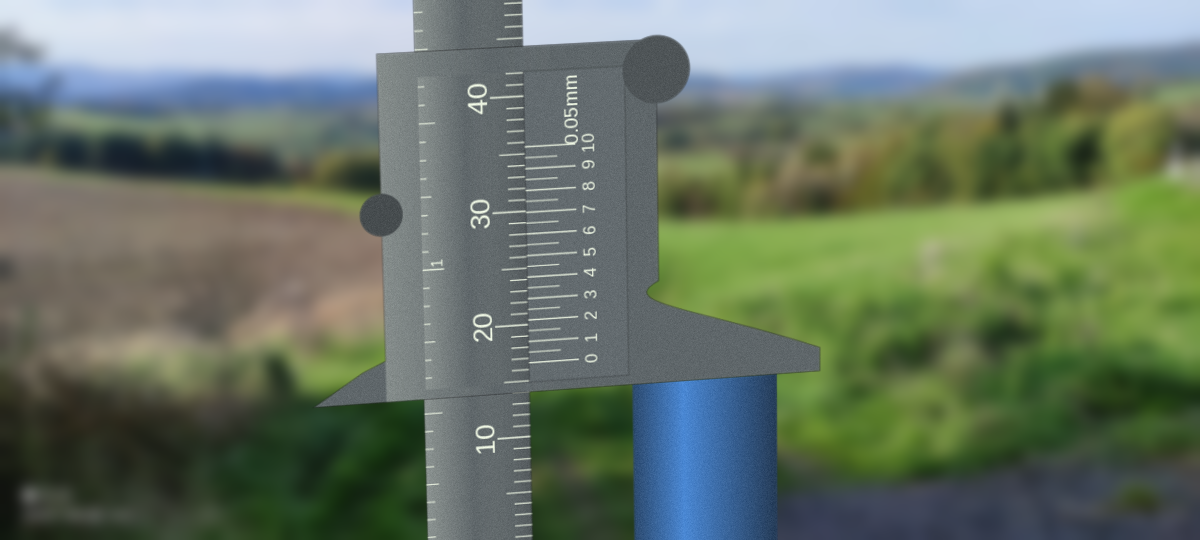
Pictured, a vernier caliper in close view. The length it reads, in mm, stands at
16.6 mm
